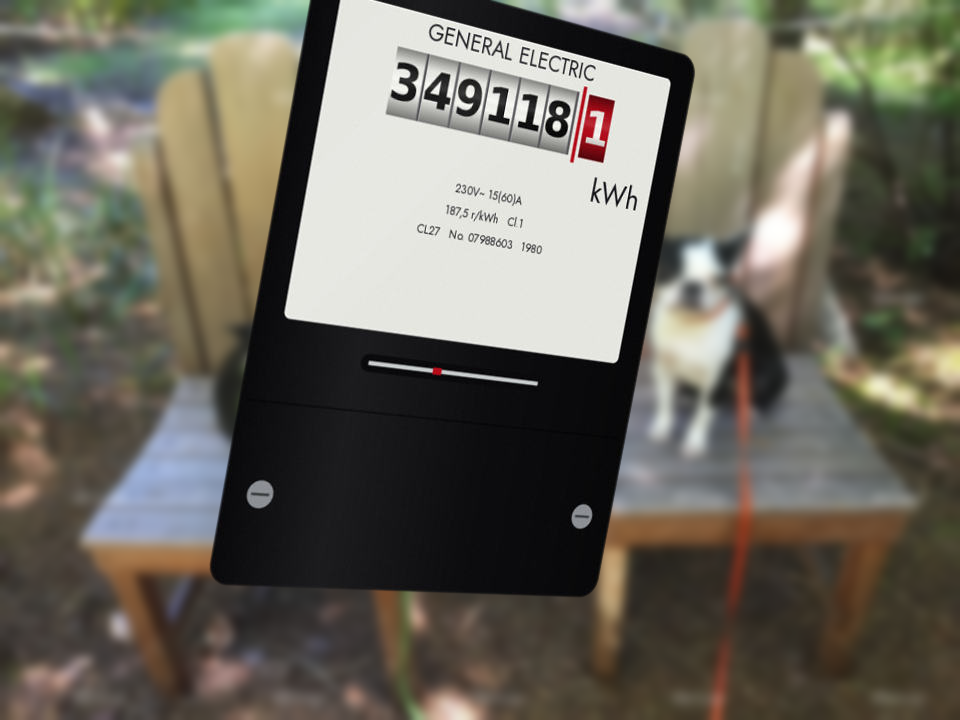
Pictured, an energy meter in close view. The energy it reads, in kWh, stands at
349118.1 kWh
